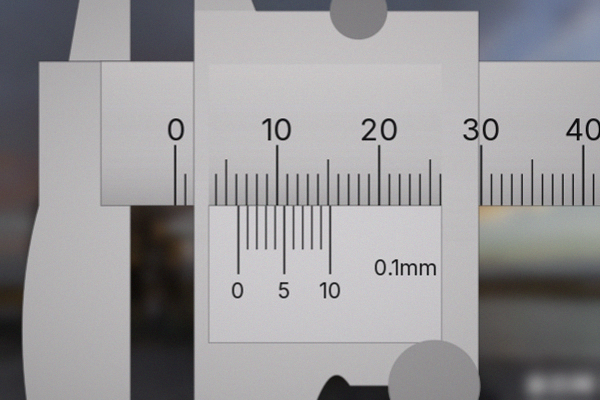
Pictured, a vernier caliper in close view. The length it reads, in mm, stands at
6.2 mm
